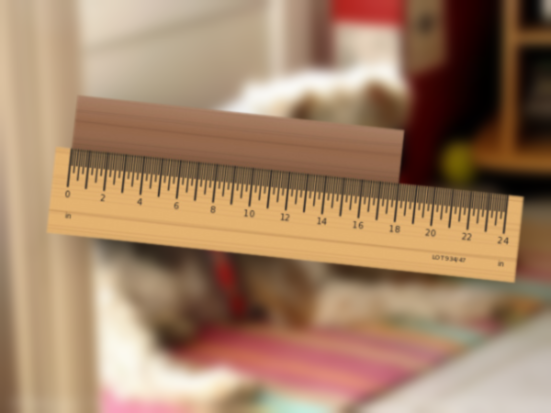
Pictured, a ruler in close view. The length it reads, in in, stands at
18 in
